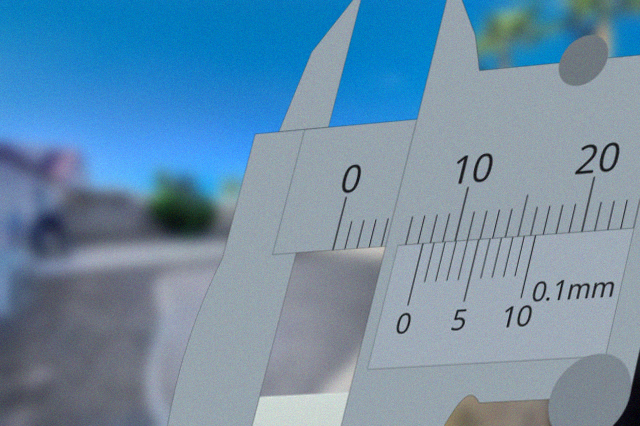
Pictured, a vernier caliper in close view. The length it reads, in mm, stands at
7.4 mm
